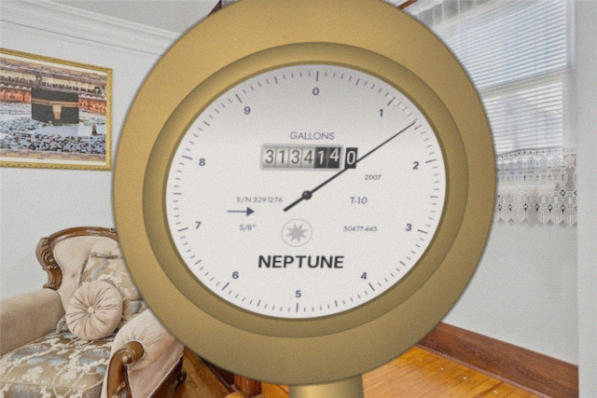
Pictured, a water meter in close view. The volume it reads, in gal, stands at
3134141.4 gal
